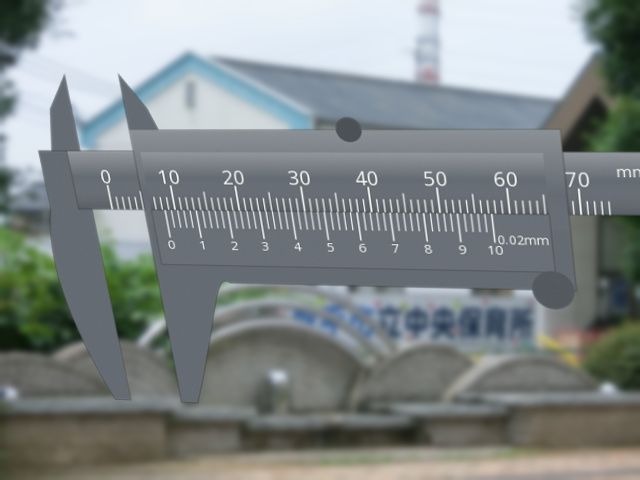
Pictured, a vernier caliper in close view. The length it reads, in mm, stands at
8.4 mm
